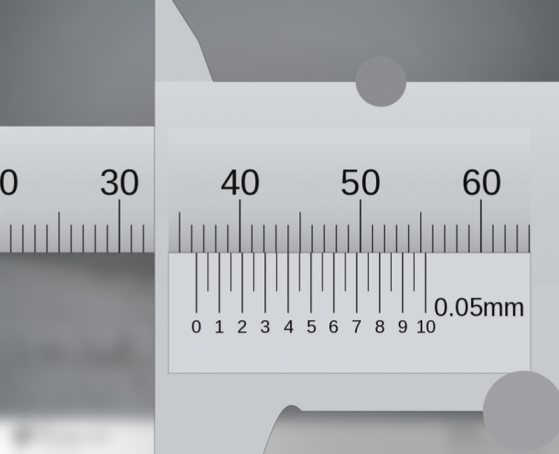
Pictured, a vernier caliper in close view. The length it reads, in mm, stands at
36.4 mm
